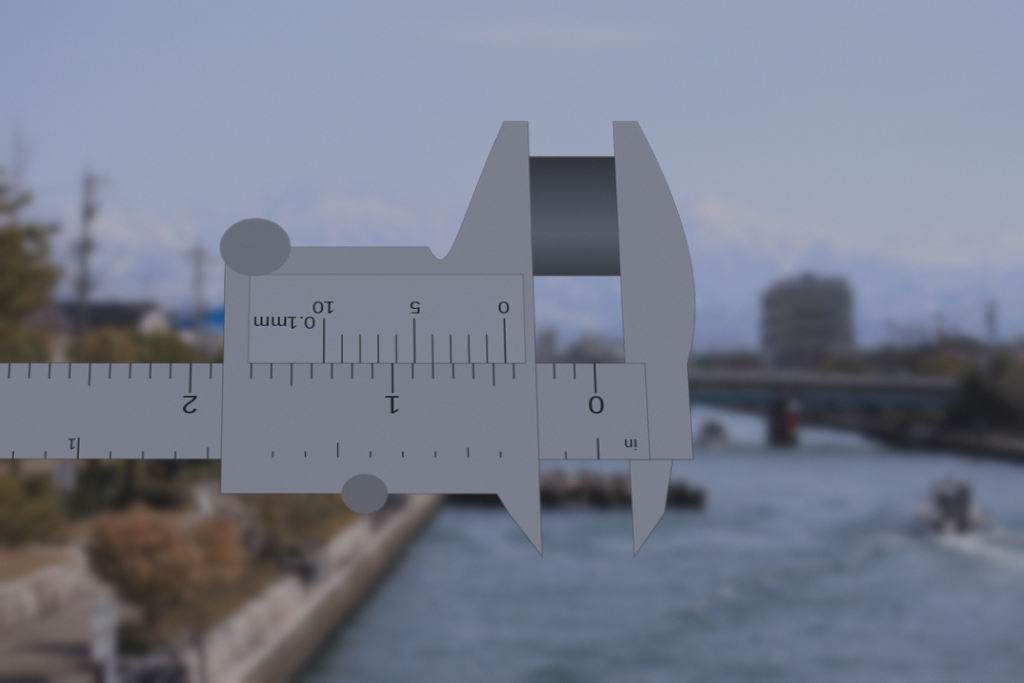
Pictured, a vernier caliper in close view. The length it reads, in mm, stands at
4.4 mm
